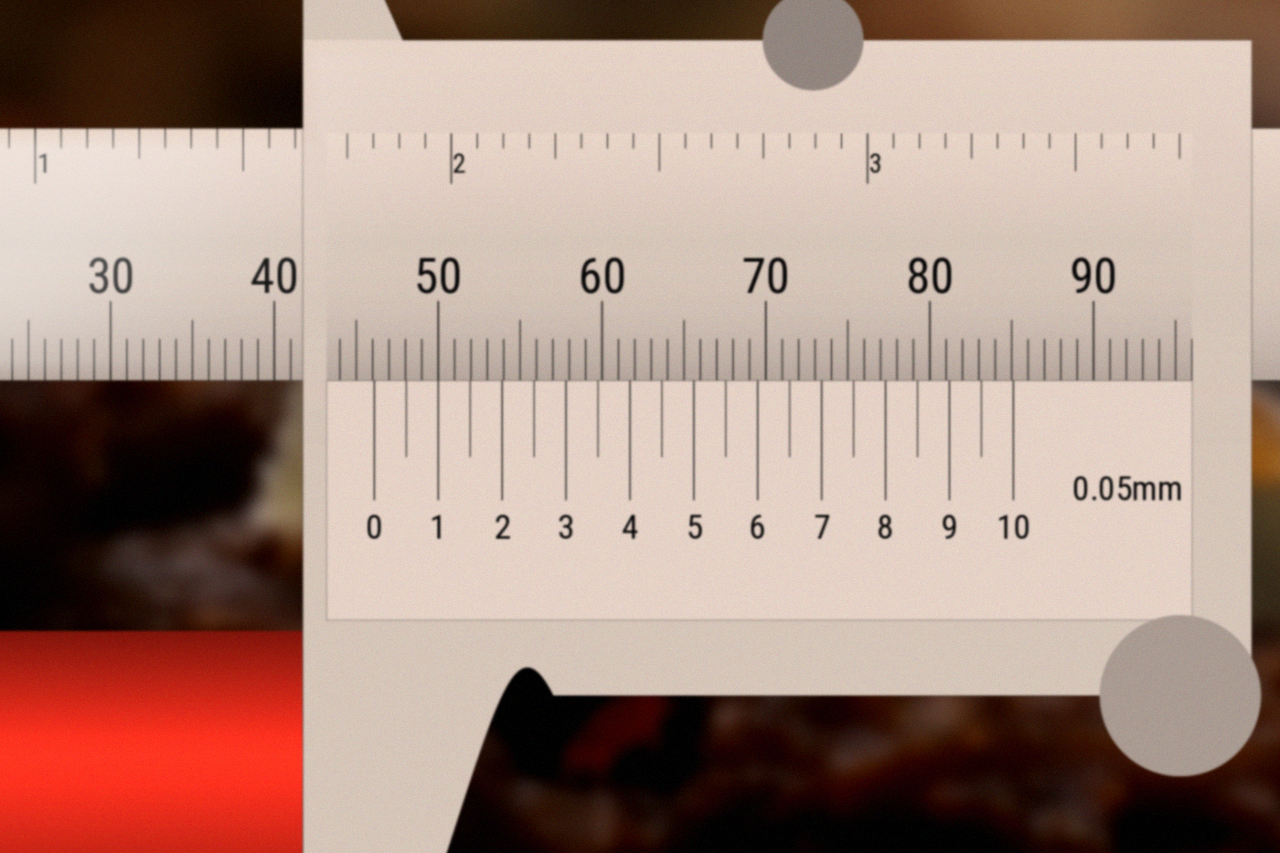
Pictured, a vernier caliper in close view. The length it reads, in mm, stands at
46.1 mm
